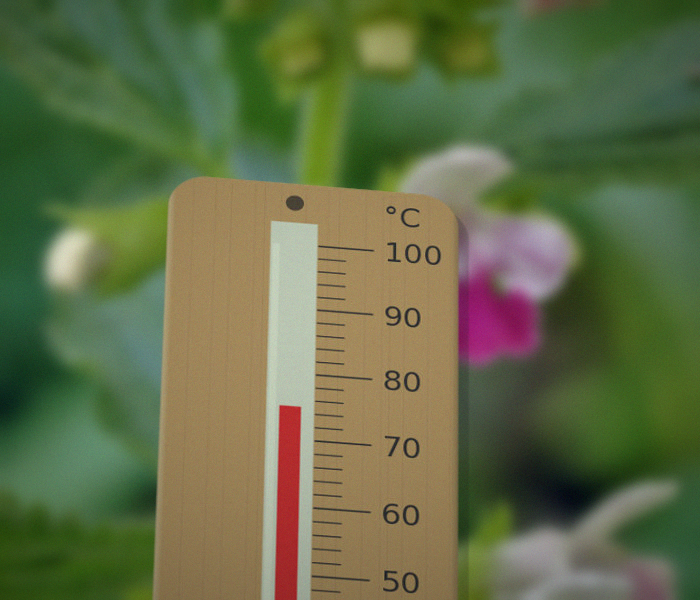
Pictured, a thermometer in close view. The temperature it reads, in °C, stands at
75 °C
